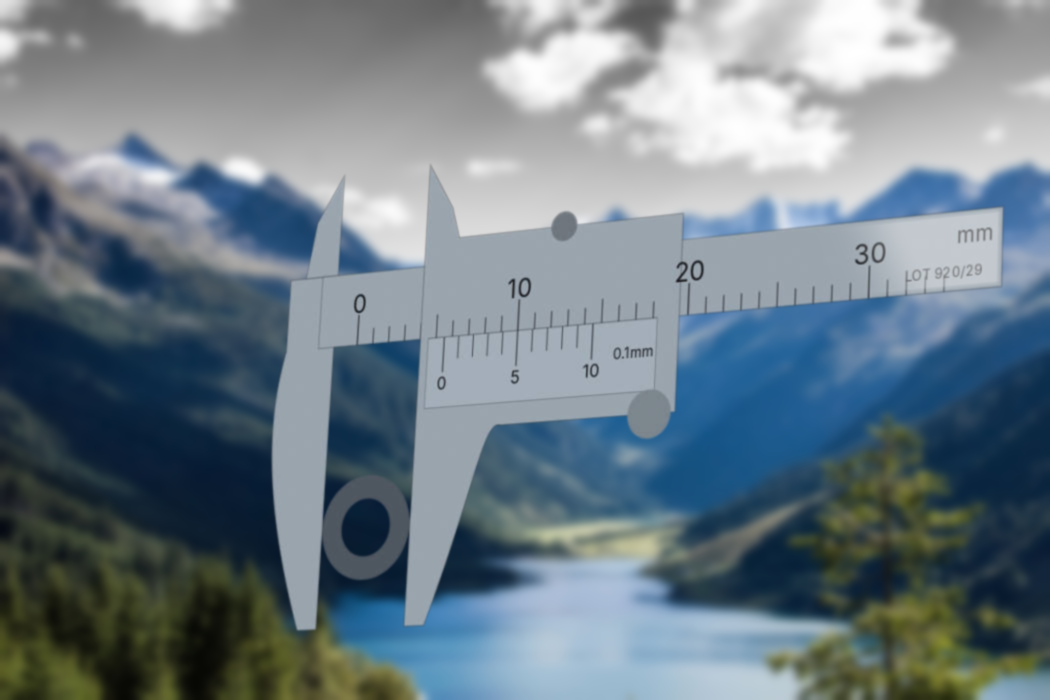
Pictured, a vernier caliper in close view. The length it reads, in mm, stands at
5.5 mm
